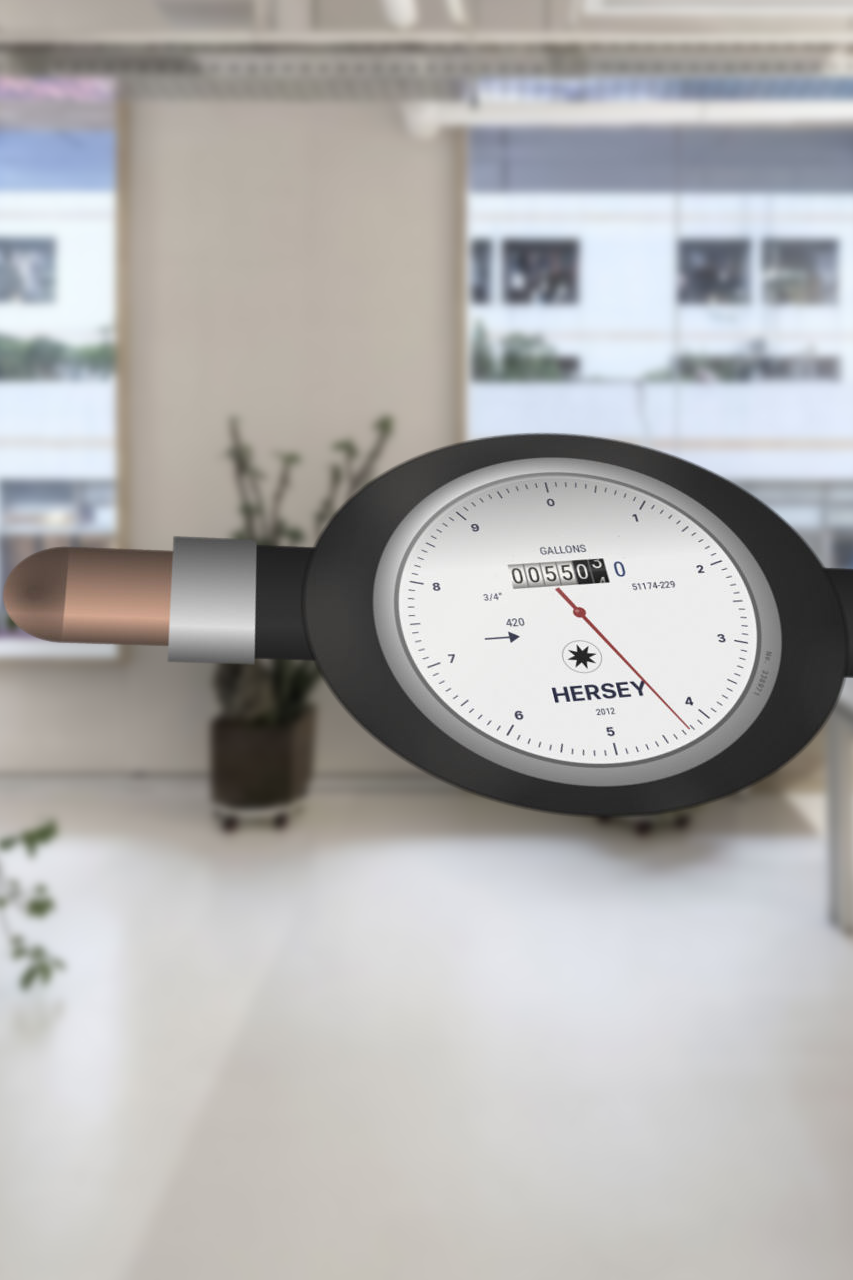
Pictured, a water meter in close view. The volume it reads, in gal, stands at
55034.2 gal
